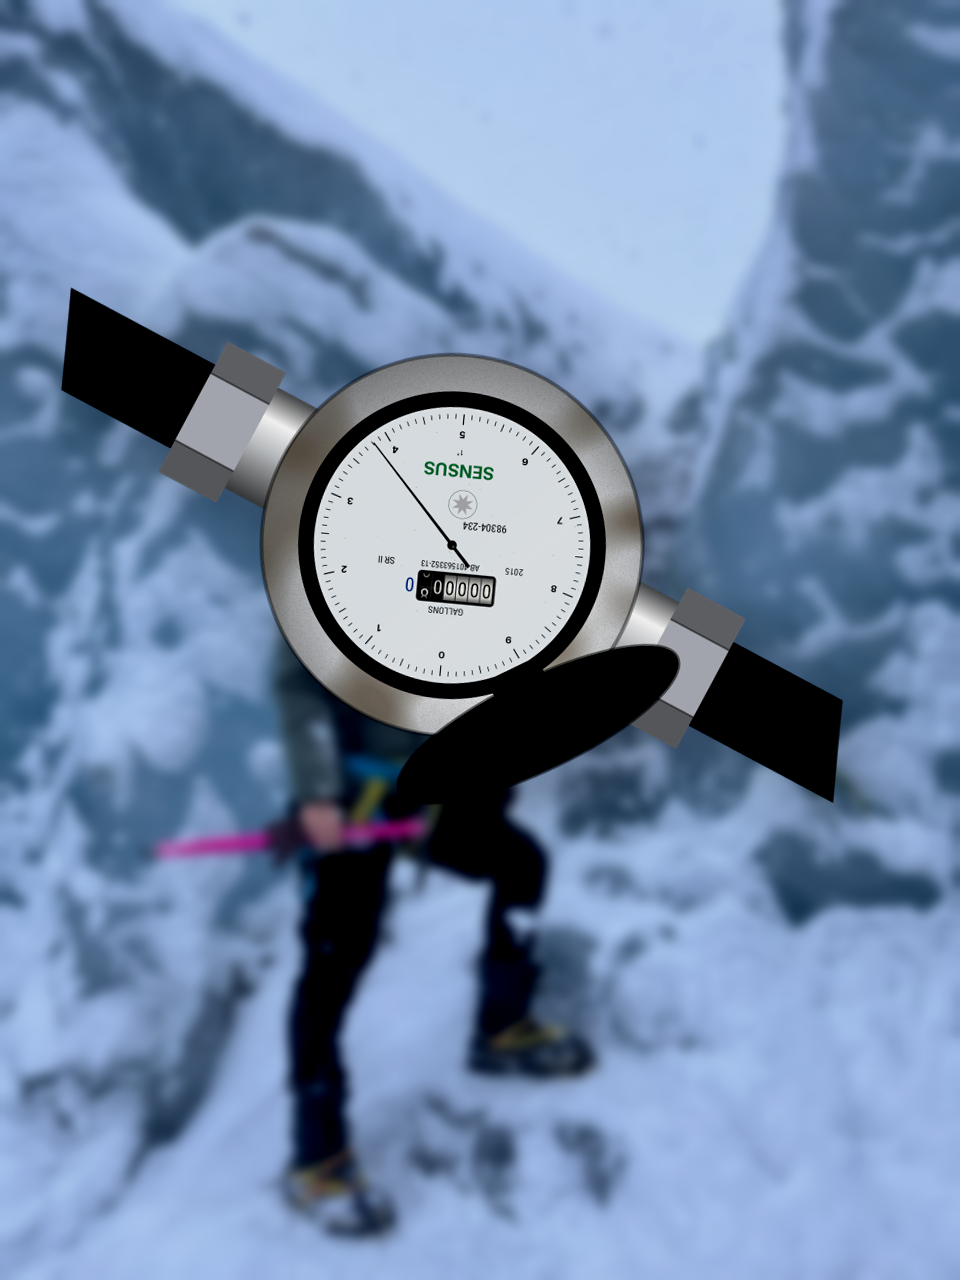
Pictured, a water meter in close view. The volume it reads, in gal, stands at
83.8 gal
